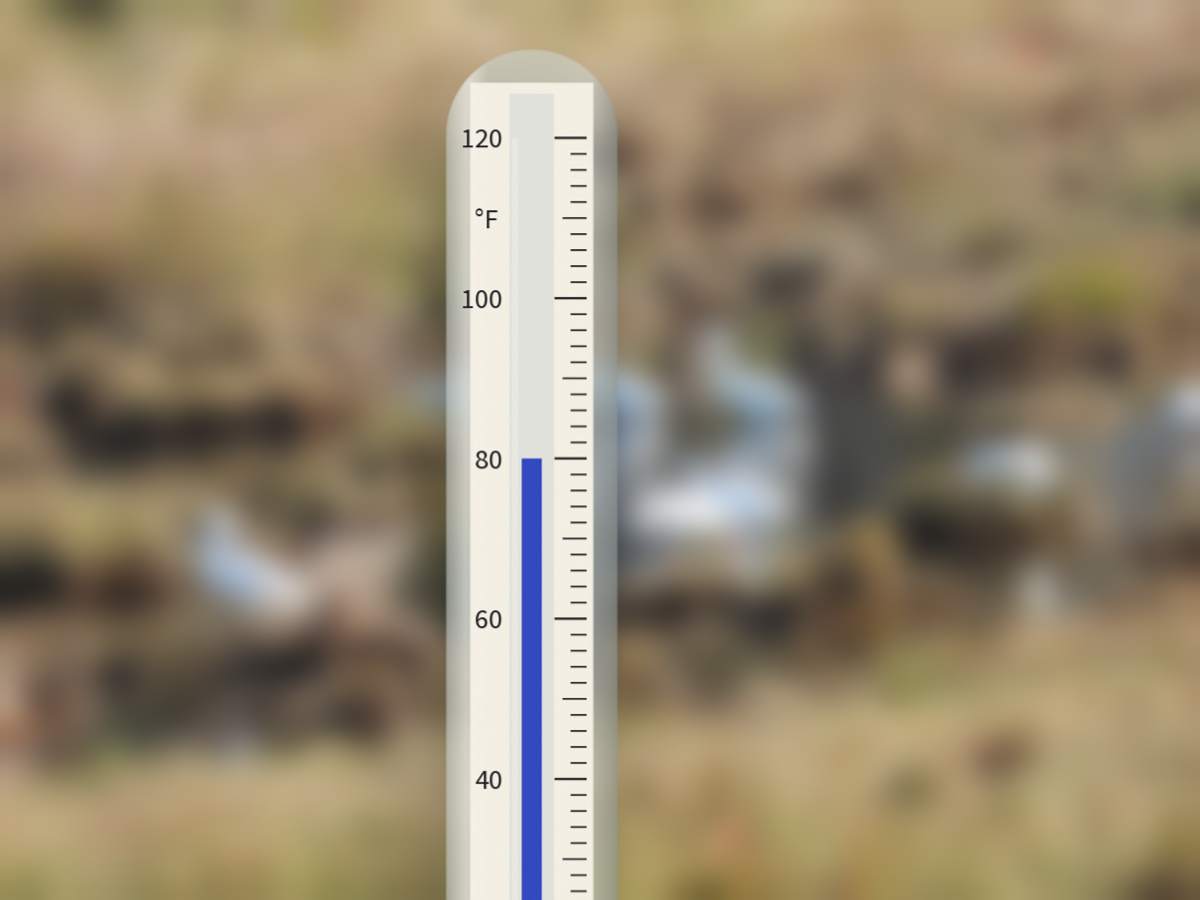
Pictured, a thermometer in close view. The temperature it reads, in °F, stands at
80 °F
